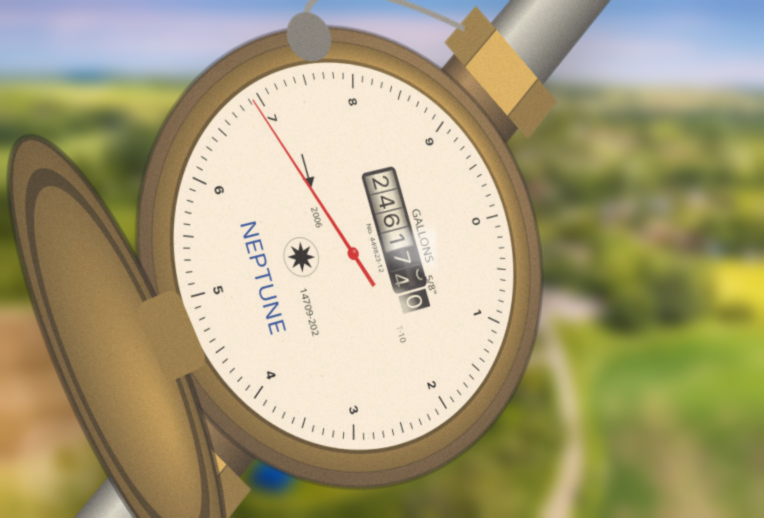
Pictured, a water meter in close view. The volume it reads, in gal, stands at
2461736.9 gal
